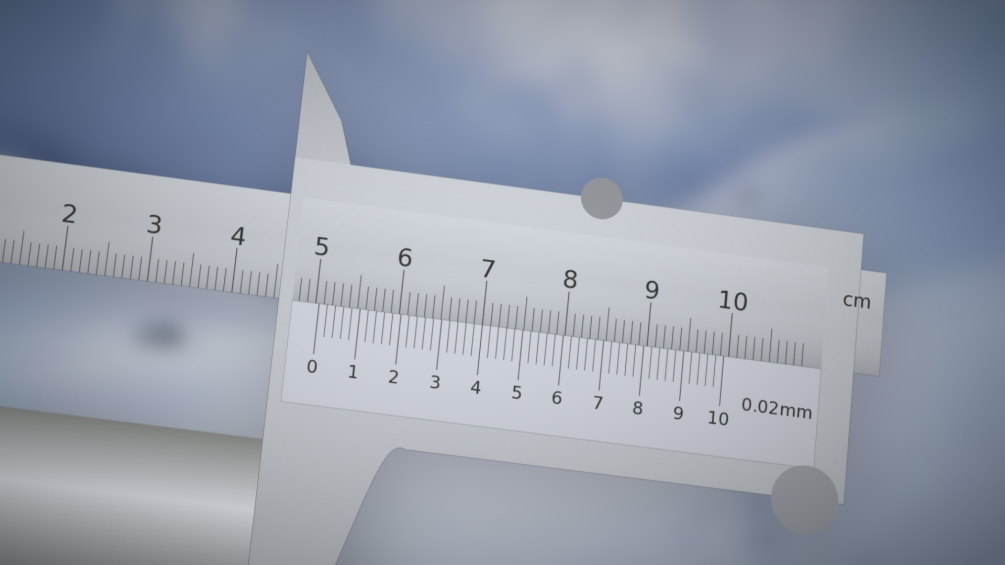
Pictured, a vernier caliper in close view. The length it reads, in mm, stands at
50.4 mm
